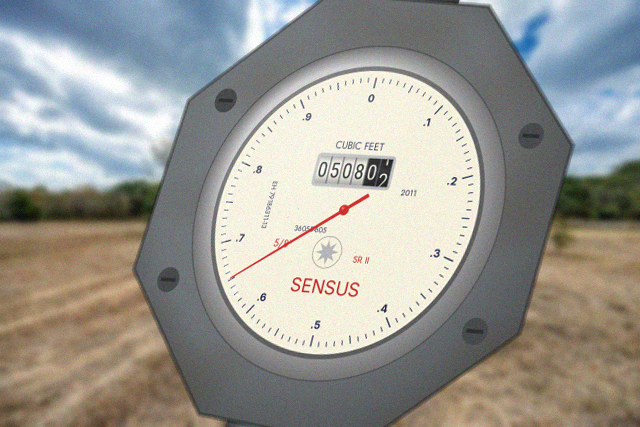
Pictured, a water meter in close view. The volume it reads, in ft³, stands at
50801.65 ft³
